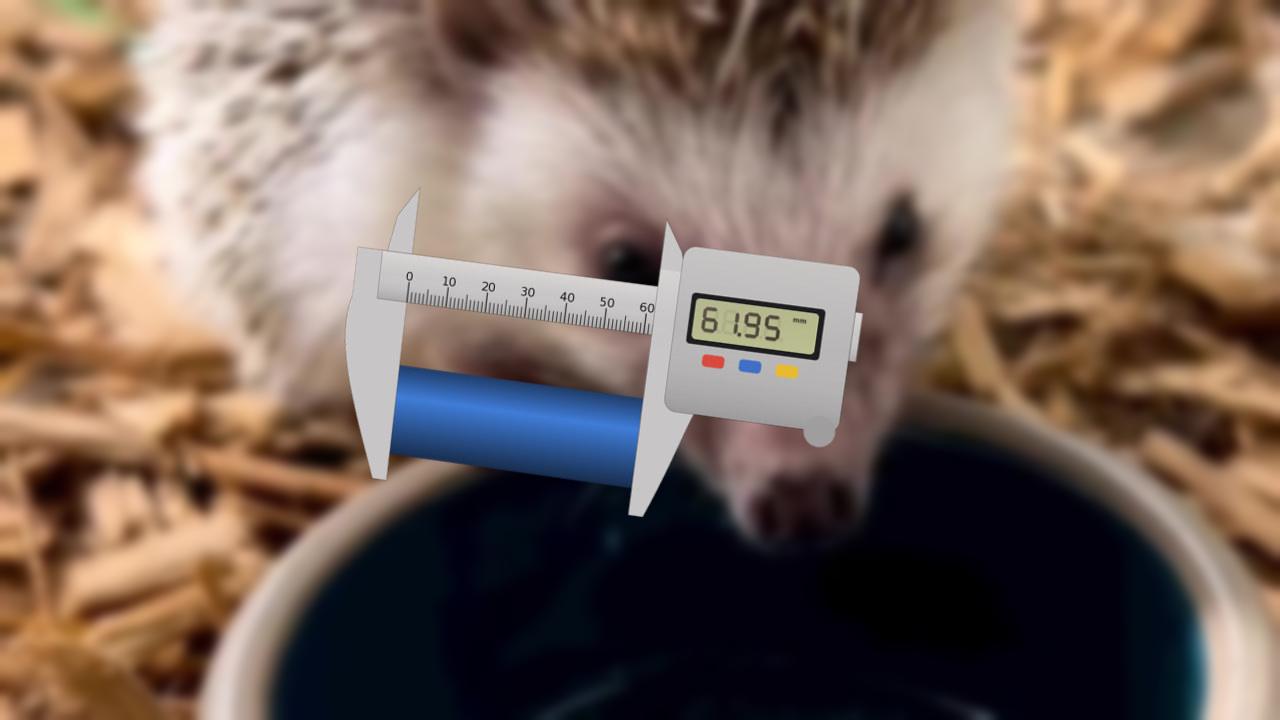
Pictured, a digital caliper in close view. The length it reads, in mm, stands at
61.95 mm
